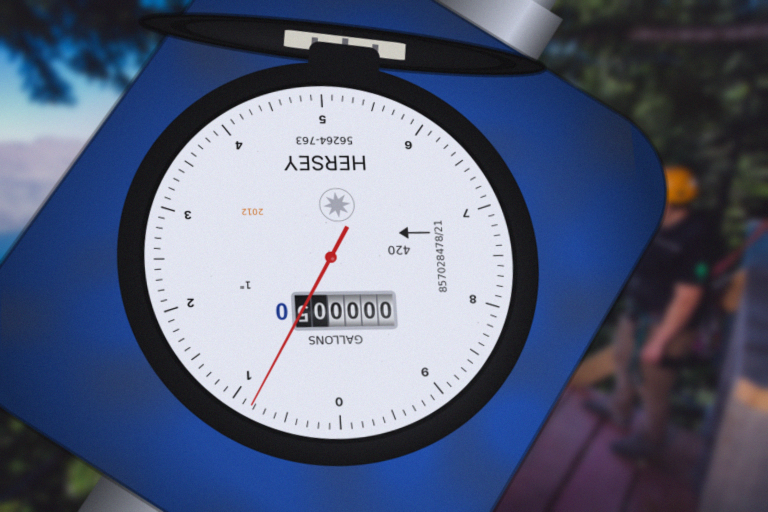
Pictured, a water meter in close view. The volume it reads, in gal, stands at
50.8 gal
